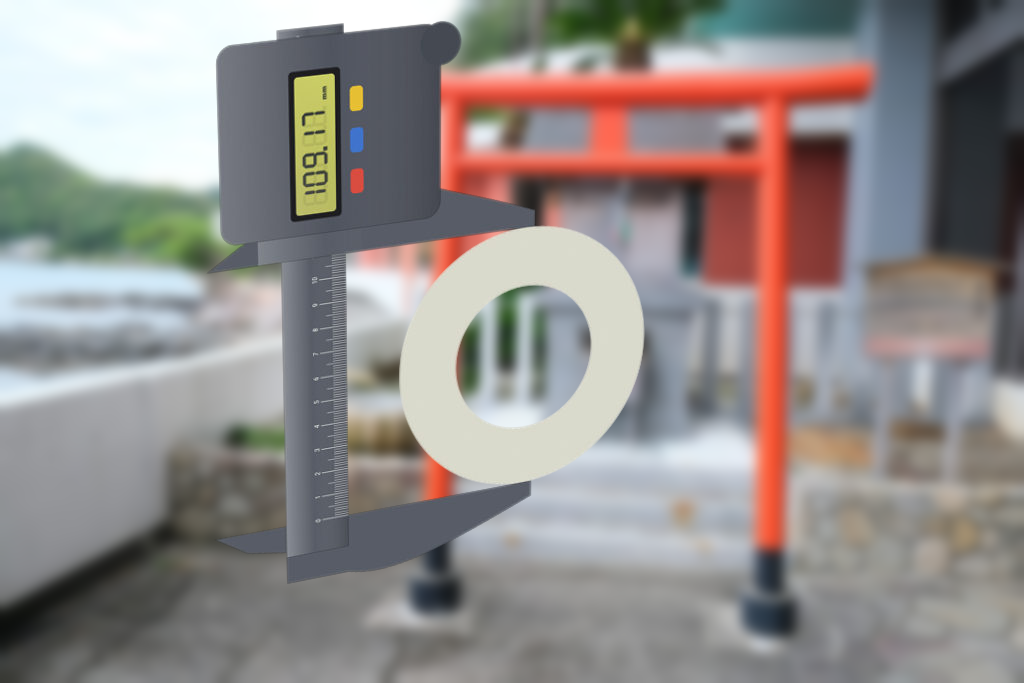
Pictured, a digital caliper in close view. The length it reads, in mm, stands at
109.17 mm
